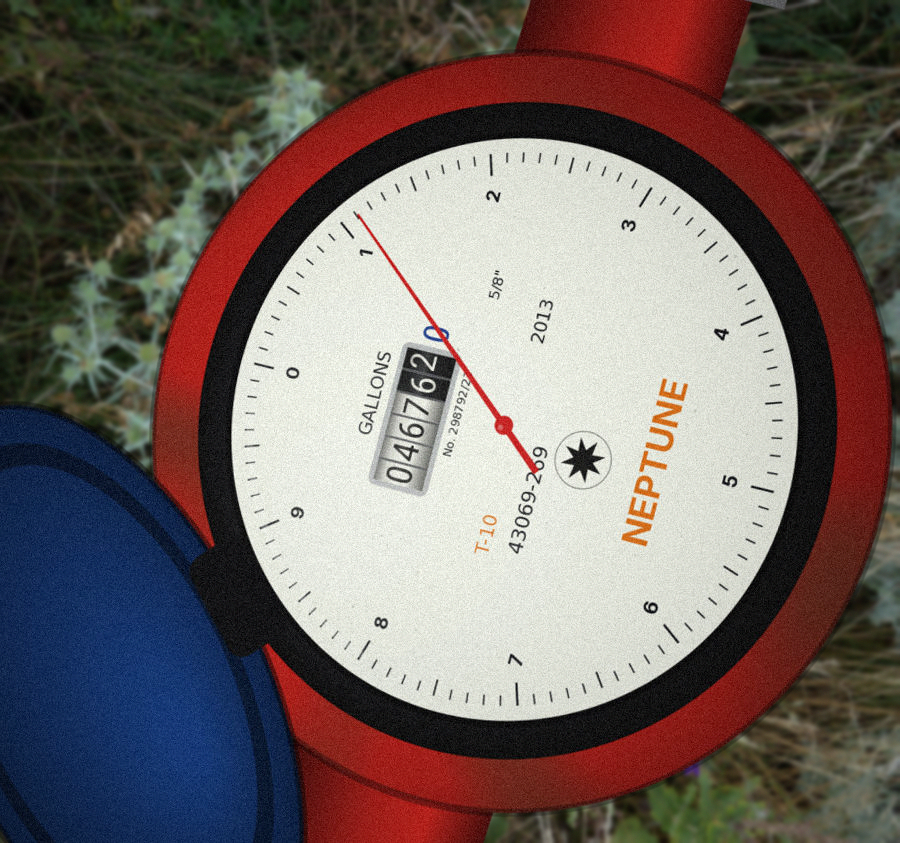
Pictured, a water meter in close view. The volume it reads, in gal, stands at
467621.1 gal
